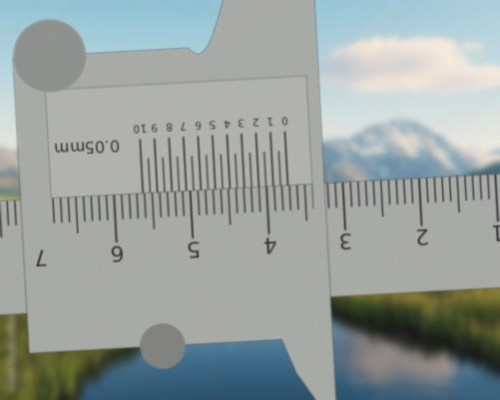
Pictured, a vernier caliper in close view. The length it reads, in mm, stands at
37.2 mm
